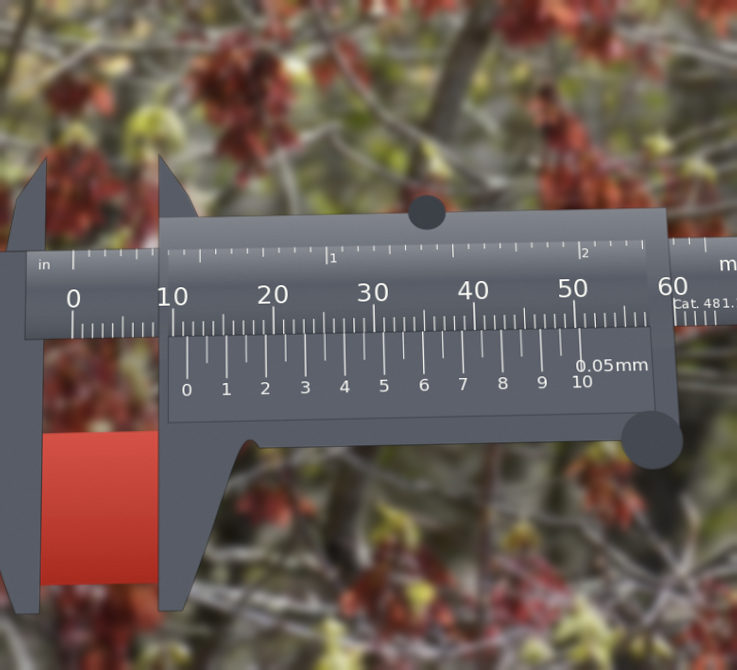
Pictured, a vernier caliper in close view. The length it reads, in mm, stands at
11.4 mm
